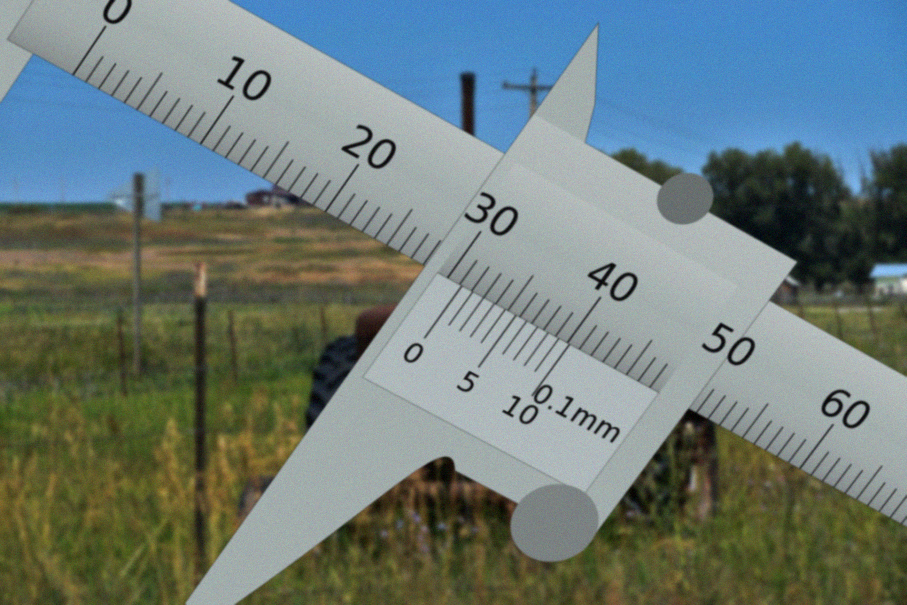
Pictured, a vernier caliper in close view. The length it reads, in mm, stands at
31.2 mm
